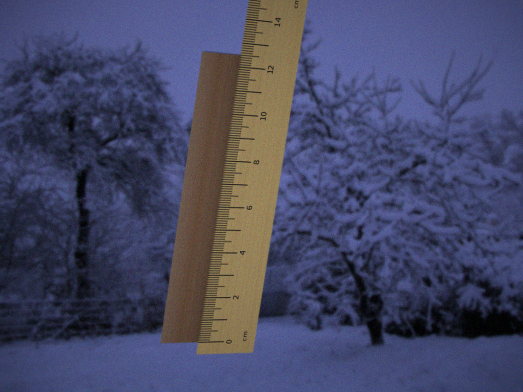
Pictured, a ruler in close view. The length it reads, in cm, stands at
12.5 cm
